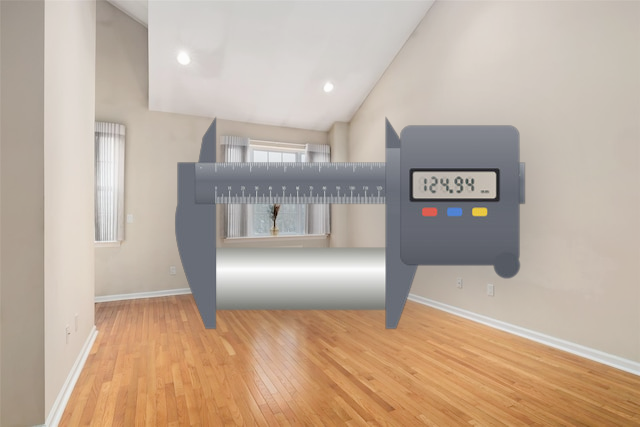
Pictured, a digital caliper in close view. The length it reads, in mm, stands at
124.94 mm
